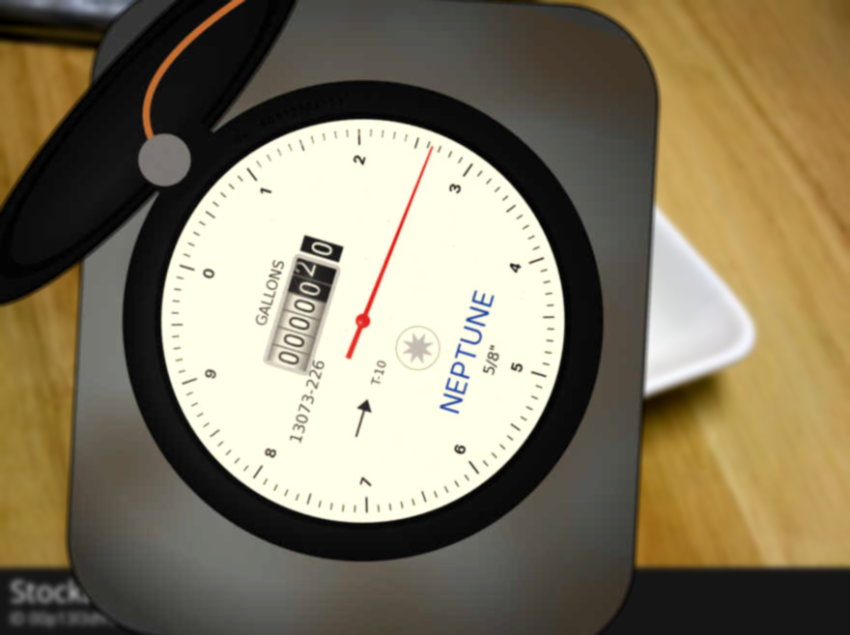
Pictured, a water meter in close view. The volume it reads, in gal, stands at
22.6 gal
